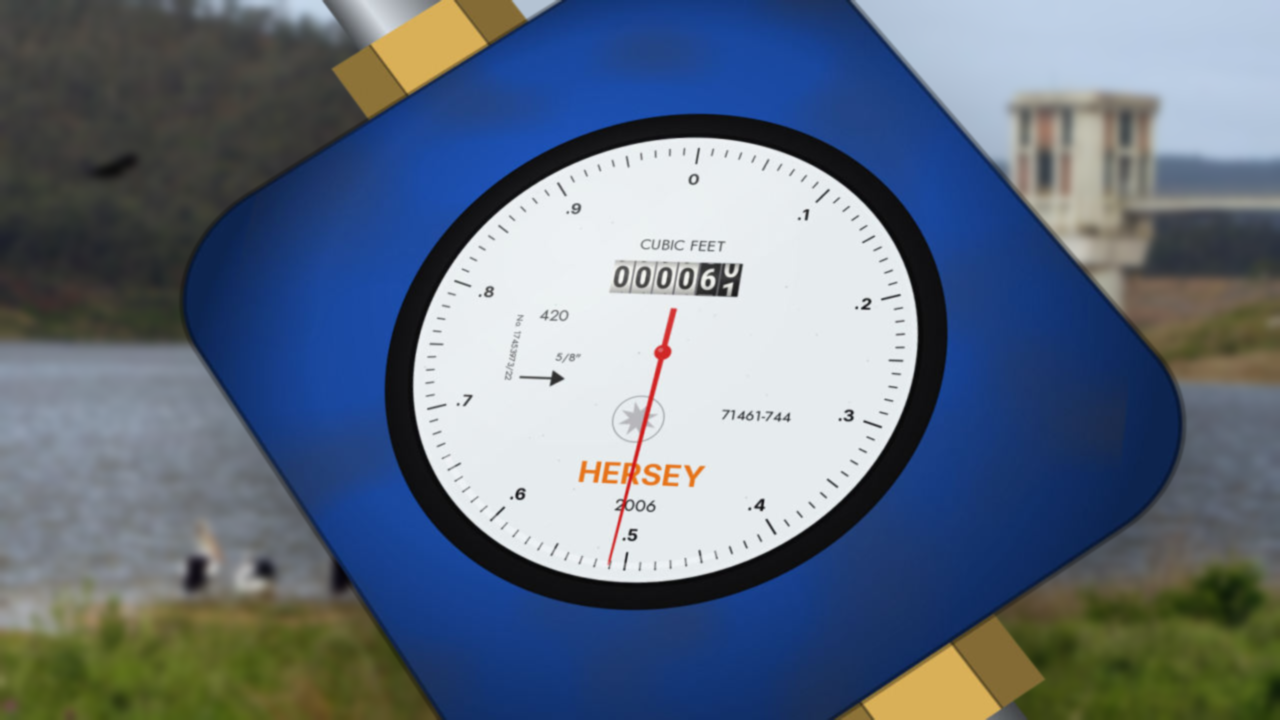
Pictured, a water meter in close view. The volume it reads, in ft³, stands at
60.51 ft³
